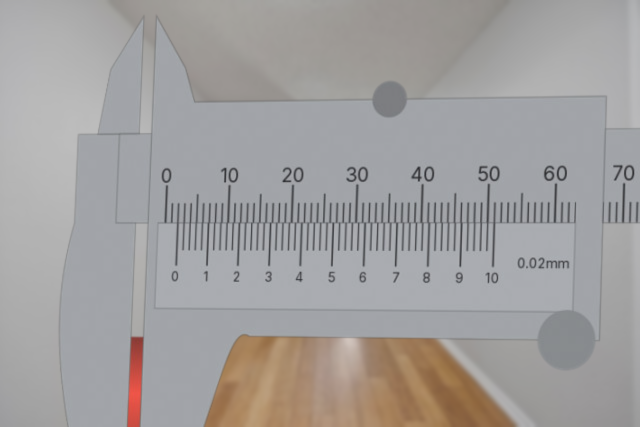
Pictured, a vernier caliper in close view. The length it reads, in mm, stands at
2.0 mm
